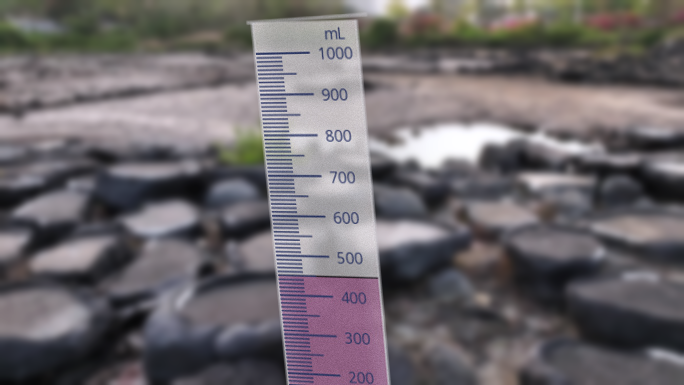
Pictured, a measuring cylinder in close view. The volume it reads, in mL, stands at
450 mL
